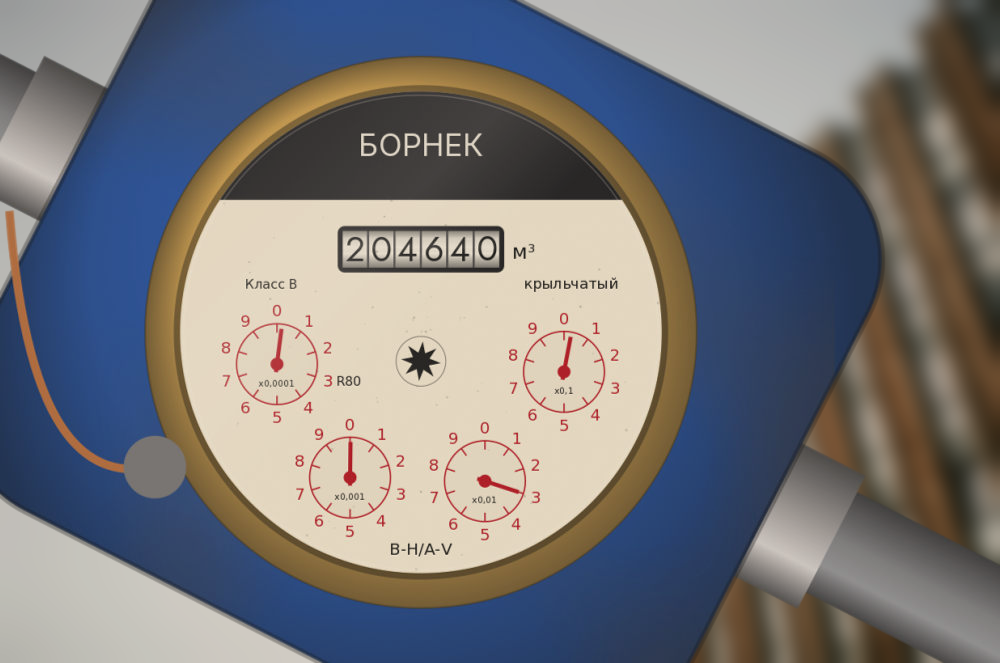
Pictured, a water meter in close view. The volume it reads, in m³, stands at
204640.0300 m³
